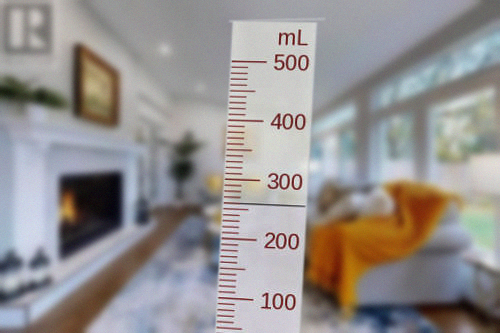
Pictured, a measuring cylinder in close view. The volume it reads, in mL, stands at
260 mL
